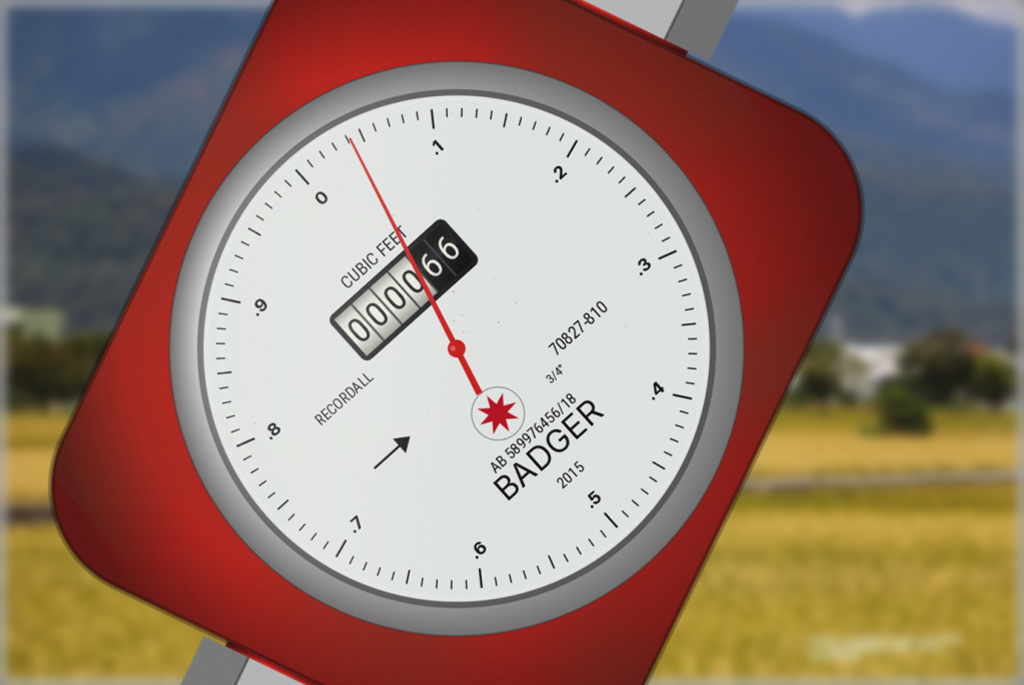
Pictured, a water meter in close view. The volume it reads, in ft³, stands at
66.04 ft³
